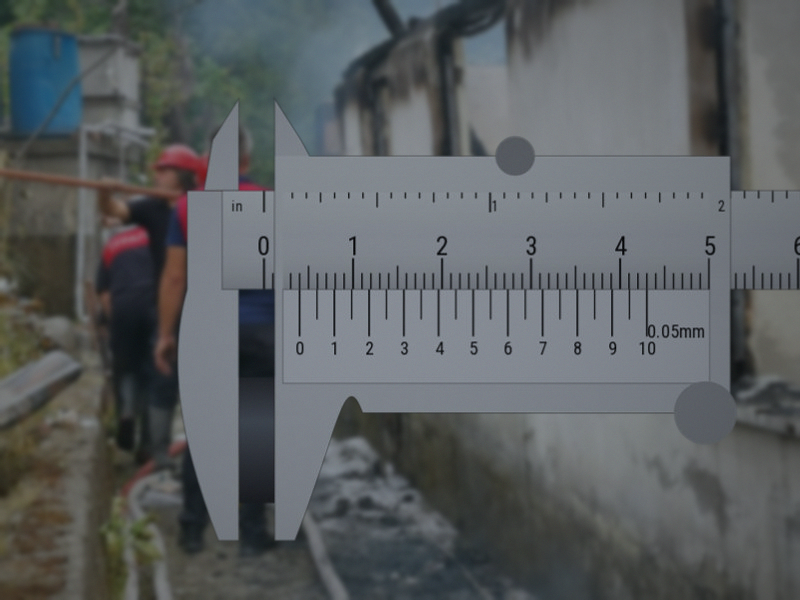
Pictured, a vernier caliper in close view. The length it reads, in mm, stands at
4.0 mm
